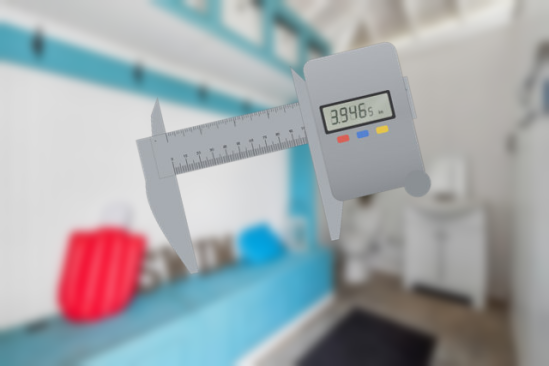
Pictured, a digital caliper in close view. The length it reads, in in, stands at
3.9465 in
